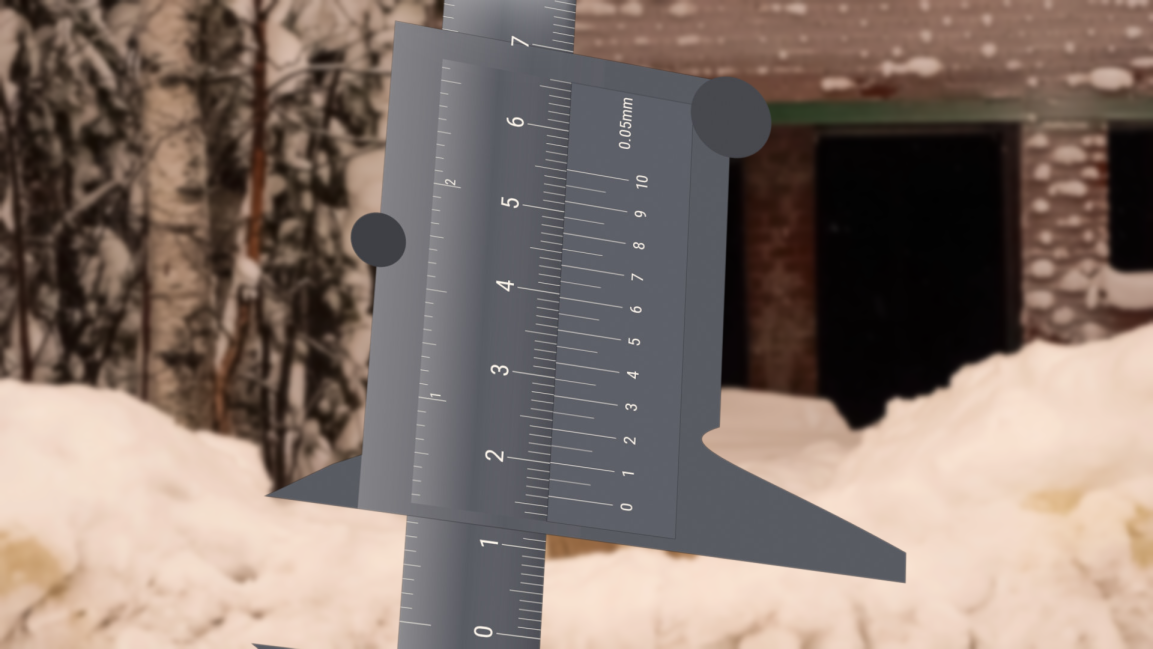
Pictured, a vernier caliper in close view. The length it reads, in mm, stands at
16.2 mm
